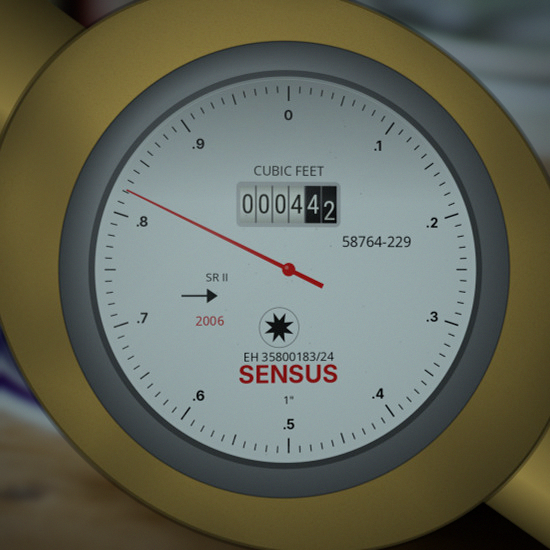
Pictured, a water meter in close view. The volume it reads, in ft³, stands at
441.82 ft³
